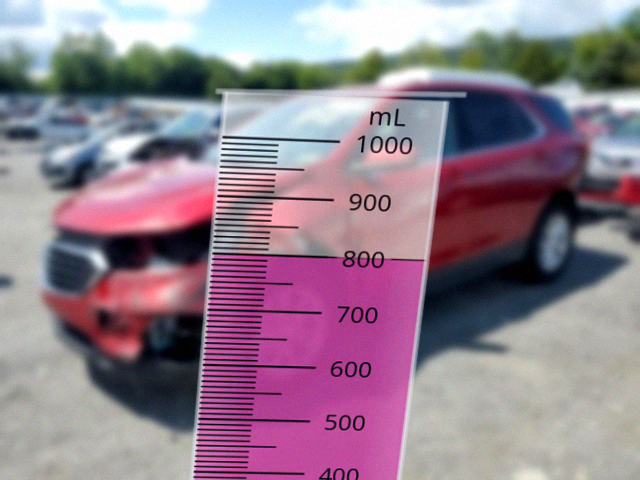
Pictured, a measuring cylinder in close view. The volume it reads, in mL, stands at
800 mL
